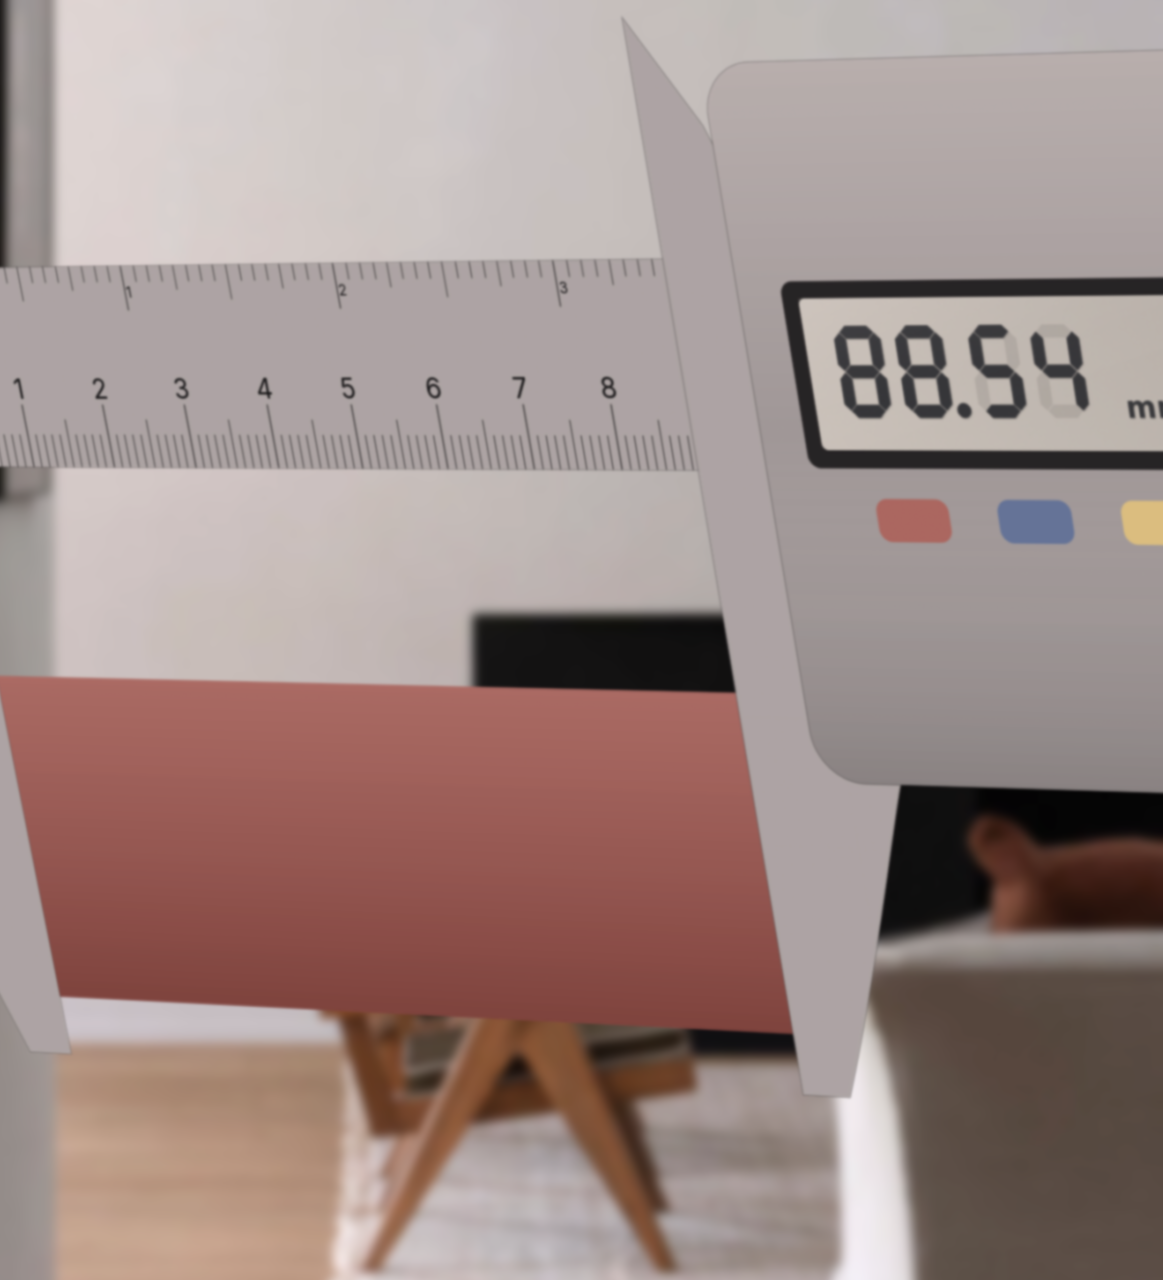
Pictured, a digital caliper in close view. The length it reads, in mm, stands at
88.54 mm
